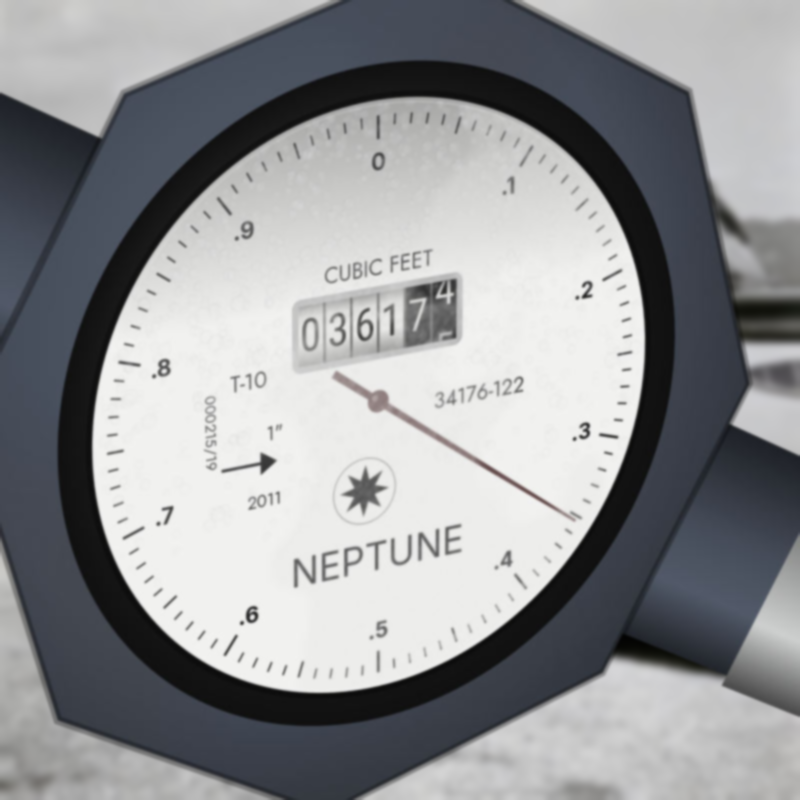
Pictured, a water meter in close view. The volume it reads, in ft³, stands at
36174.35 ft³
